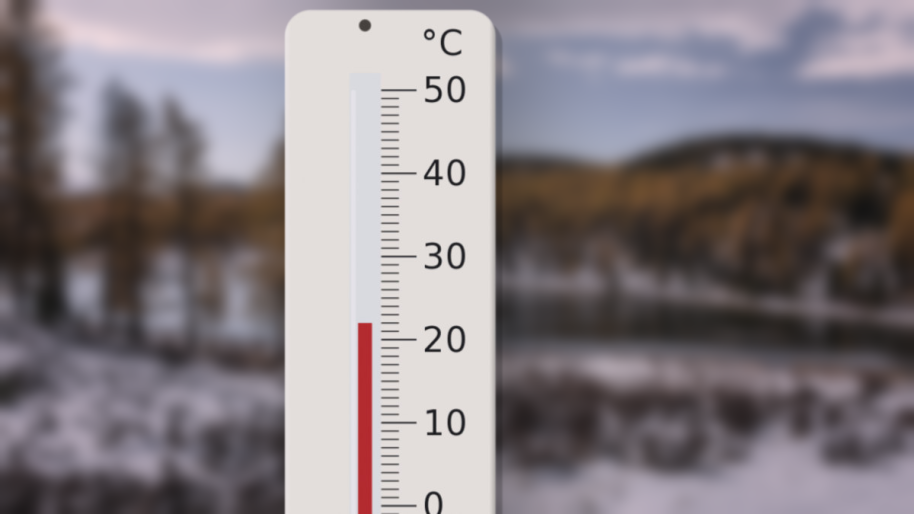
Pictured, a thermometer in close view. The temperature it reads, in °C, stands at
22 °C
